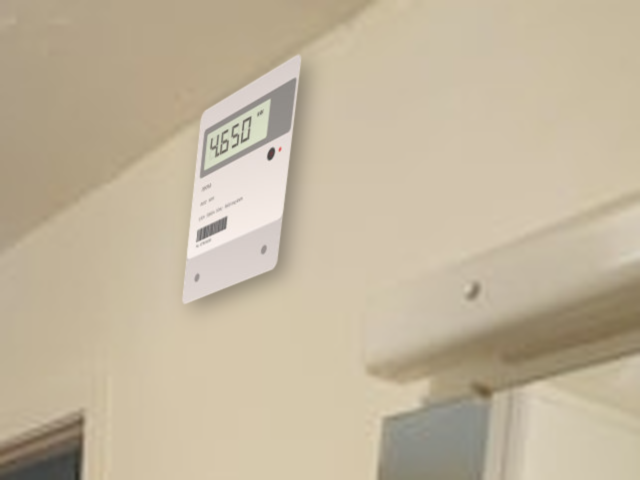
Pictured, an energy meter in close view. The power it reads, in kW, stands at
4.650 kW
